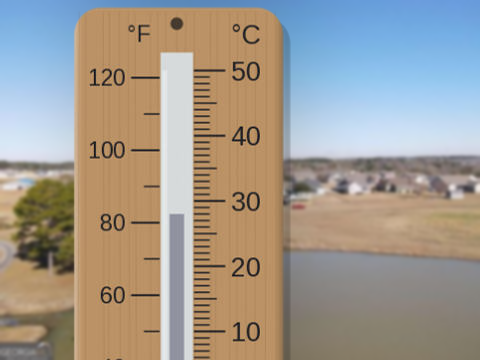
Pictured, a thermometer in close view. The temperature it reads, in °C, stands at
28 °C
